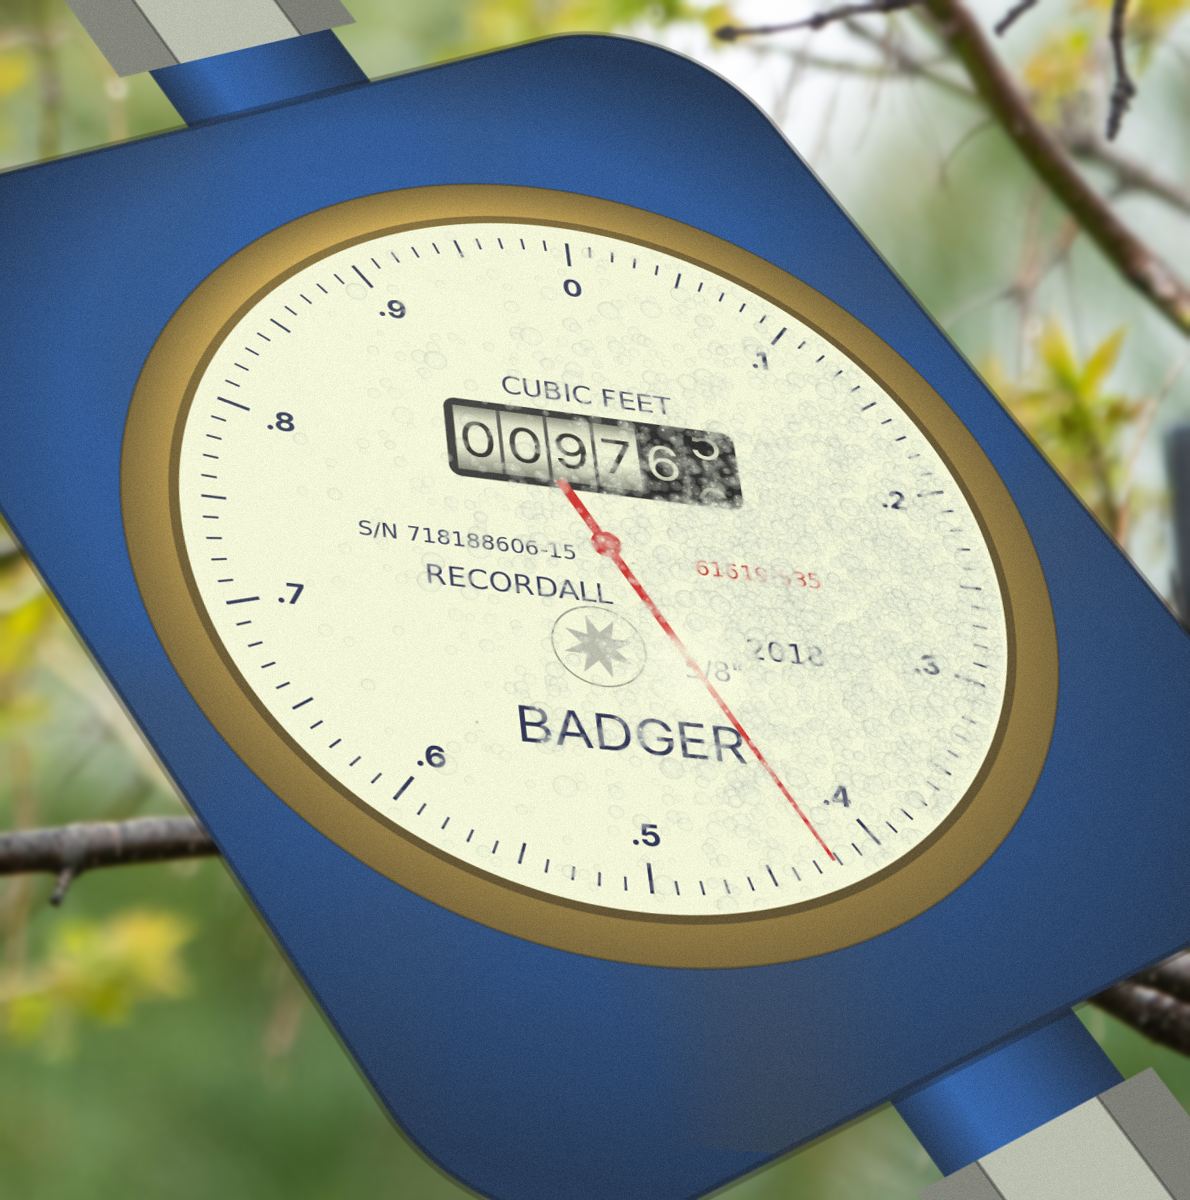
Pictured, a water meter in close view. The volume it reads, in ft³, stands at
9765.42 ft³
